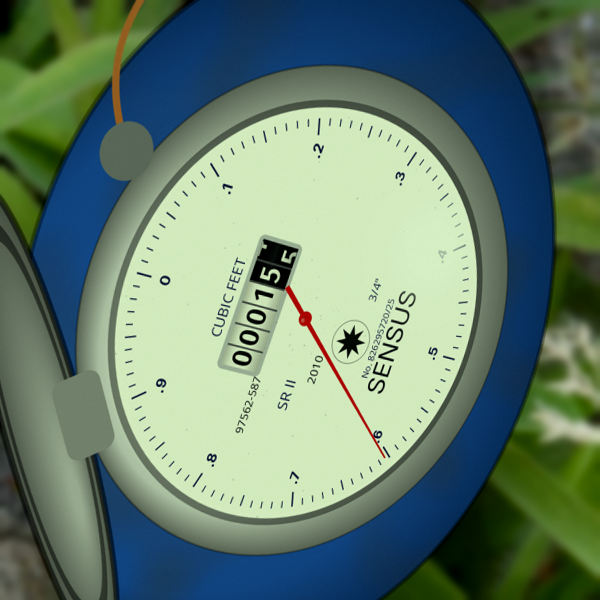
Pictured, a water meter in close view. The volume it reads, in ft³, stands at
154.60 ft³
